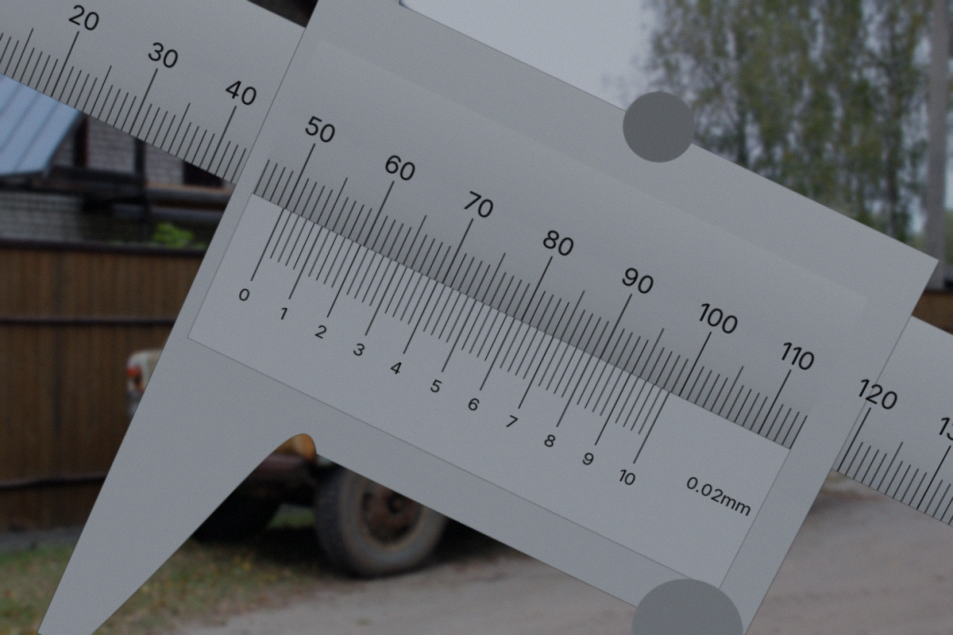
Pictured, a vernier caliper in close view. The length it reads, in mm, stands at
49.8 mm
